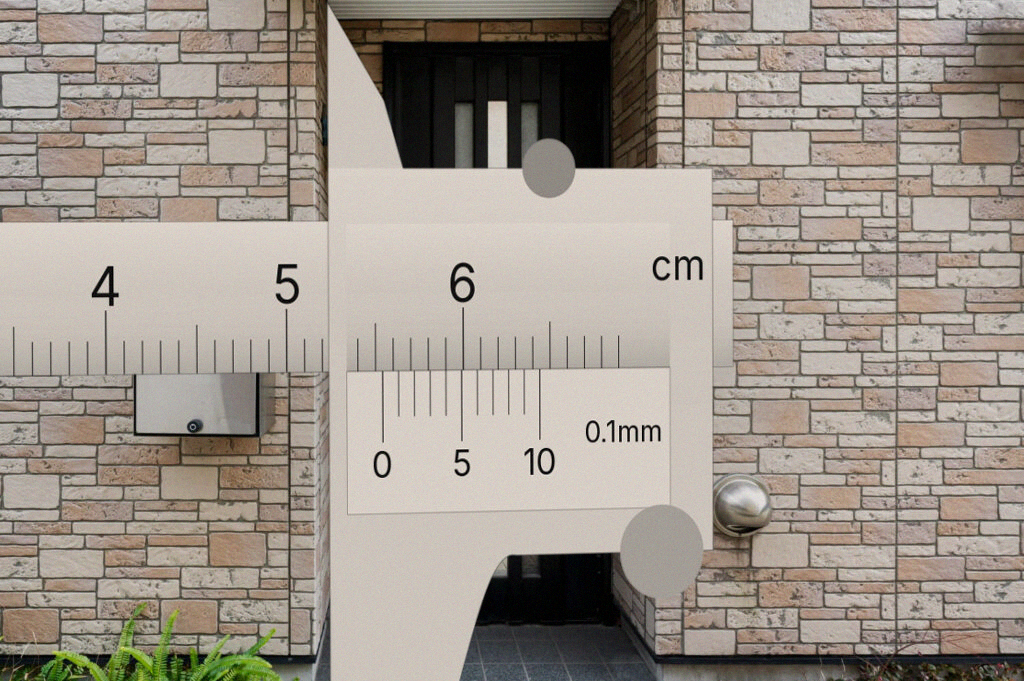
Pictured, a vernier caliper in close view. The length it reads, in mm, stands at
55.4 mm
